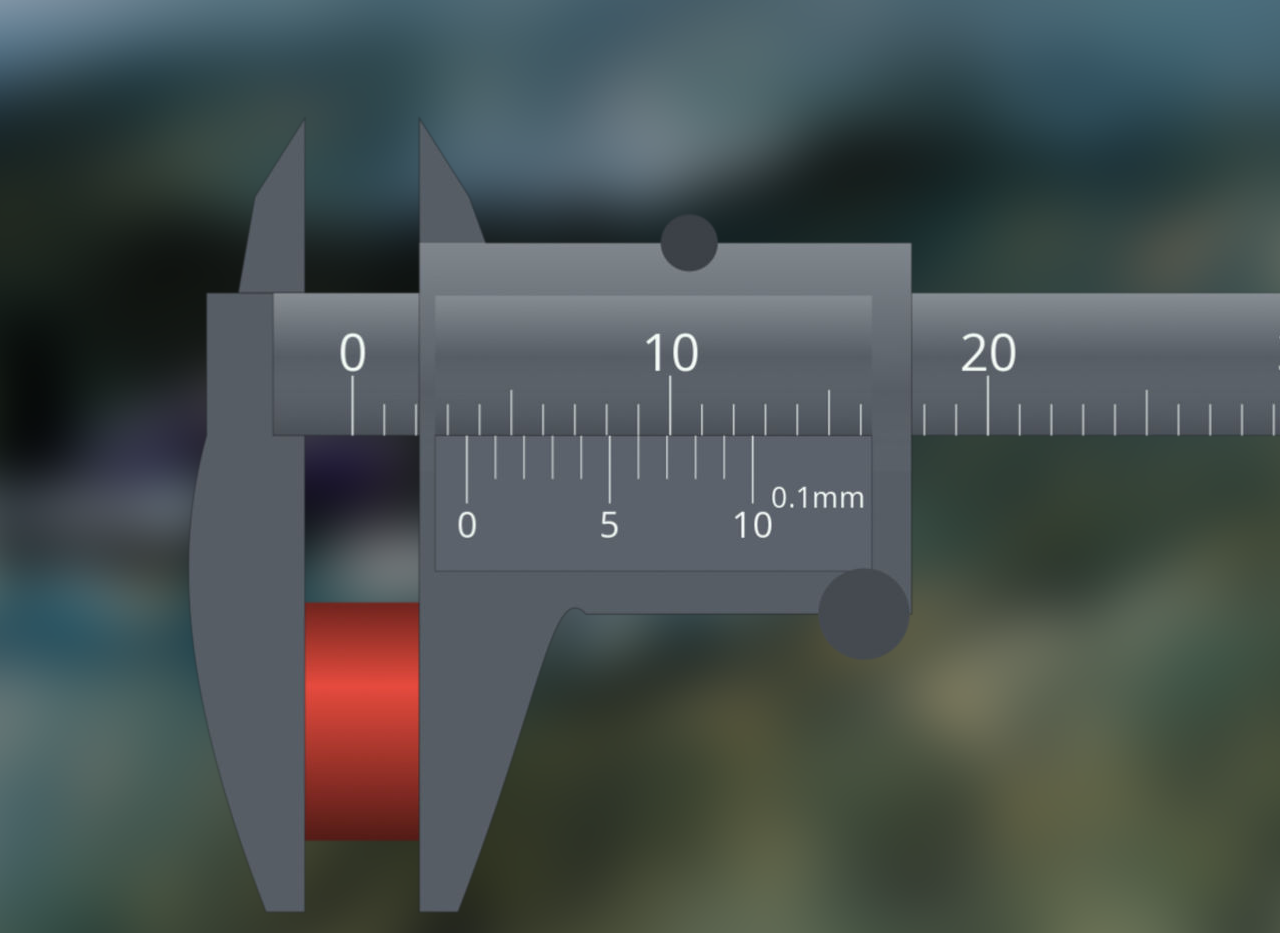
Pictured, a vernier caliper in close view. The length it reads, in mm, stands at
3.6 mm
